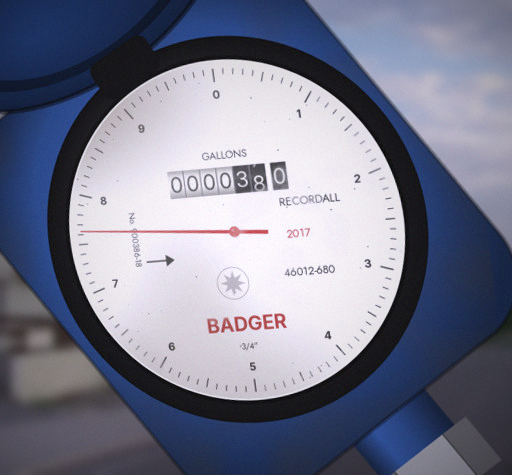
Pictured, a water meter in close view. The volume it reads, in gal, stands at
377.6 gal
